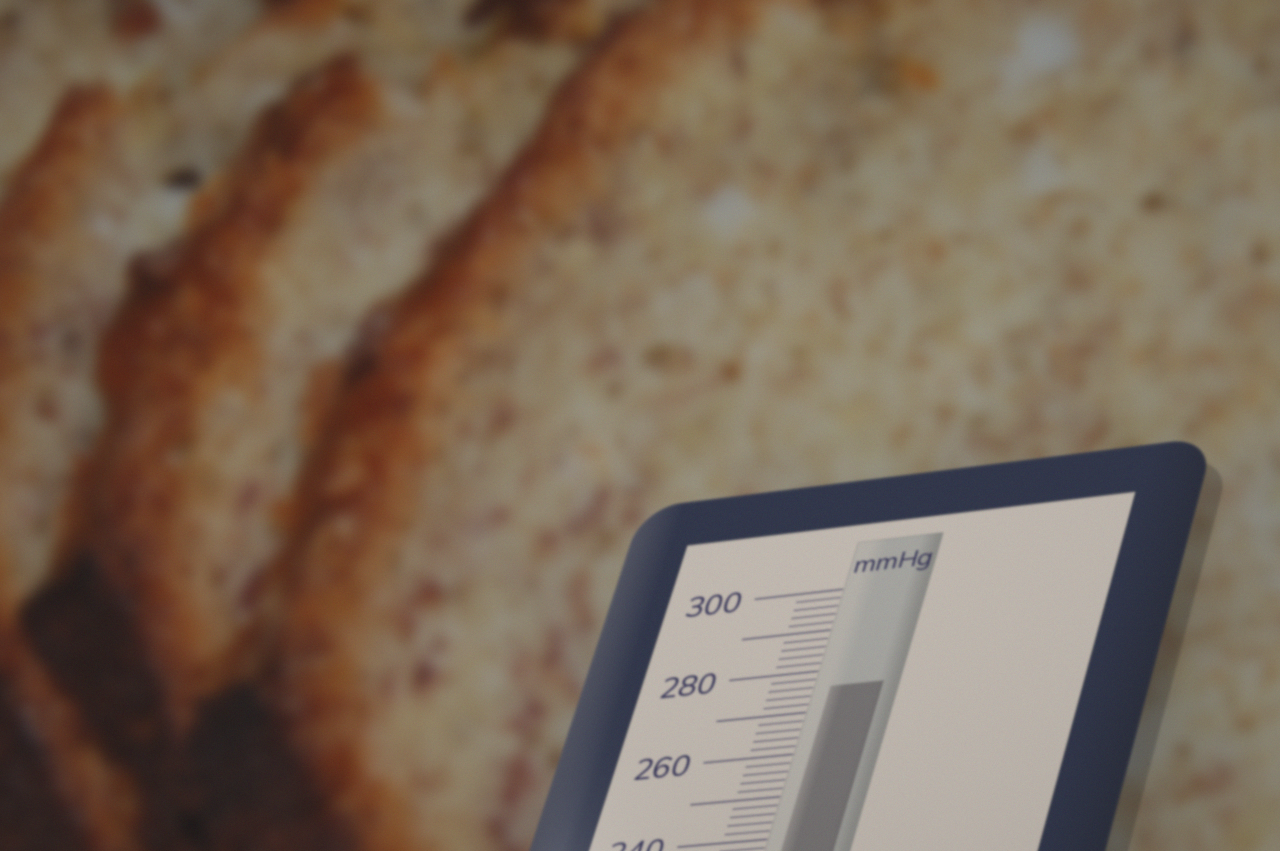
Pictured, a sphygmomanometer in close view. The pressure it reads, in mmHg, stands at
276 mmHg
